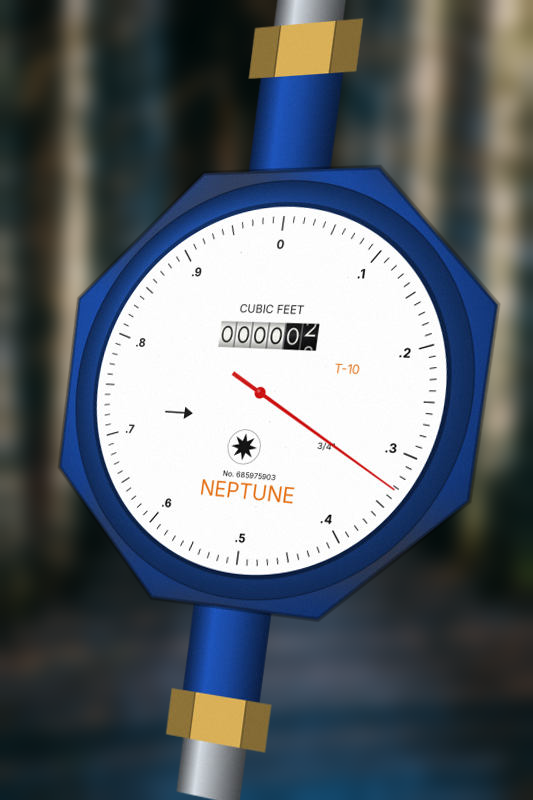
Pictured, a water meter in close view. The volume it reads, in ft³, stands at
2.33 ft³
